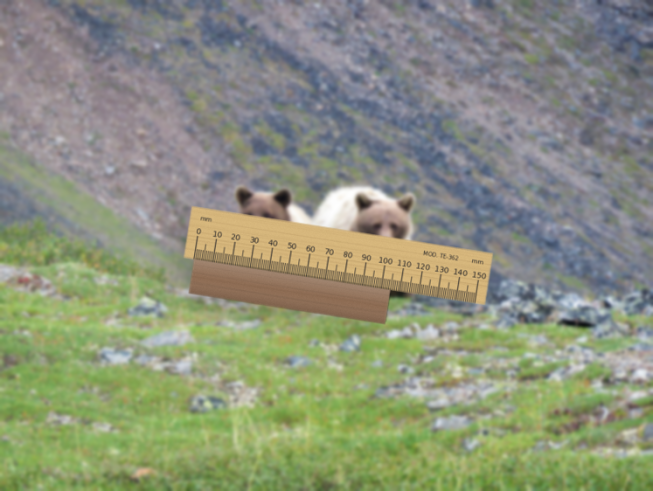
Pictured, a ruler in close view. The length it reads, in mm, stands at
105 mm
